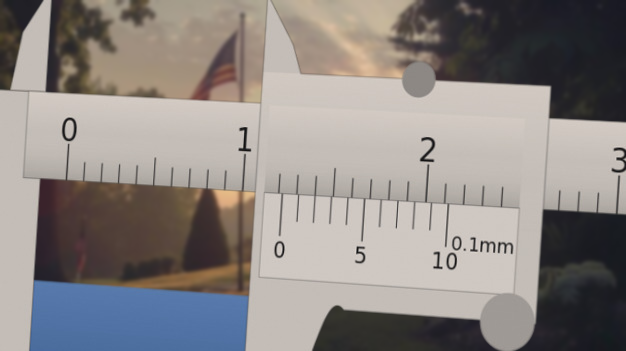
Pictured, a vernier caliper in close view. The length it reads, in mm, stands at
12.2 mm
